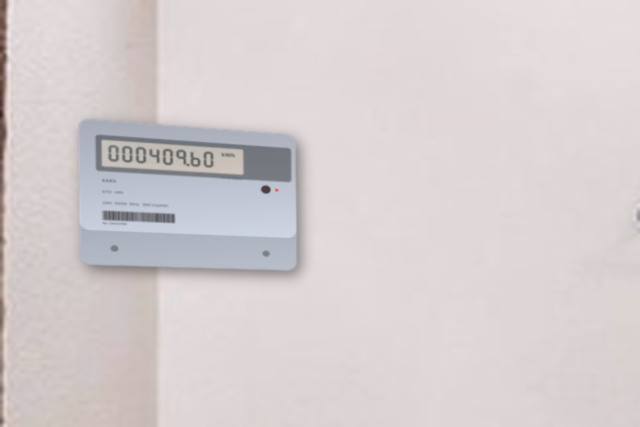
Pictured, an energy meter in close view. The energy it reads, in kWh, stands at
409.60 kWh
